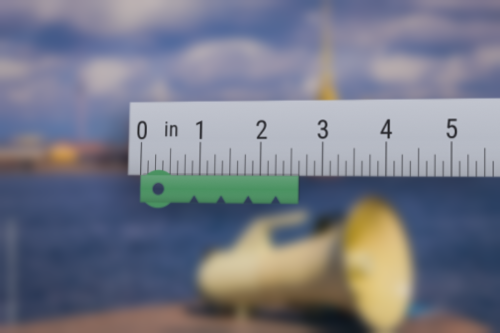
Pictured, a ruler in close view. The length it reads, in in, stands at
2.625 in
